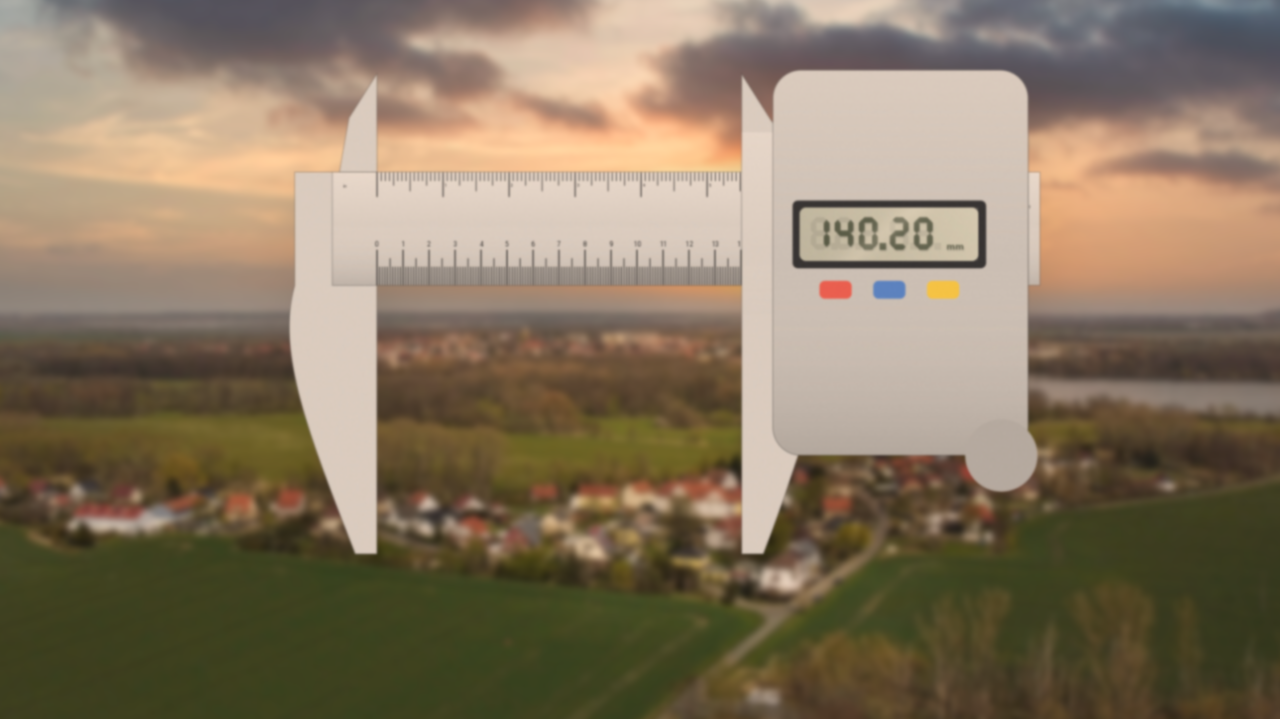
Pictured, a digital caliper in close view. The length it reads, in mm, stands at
140.20 mm
